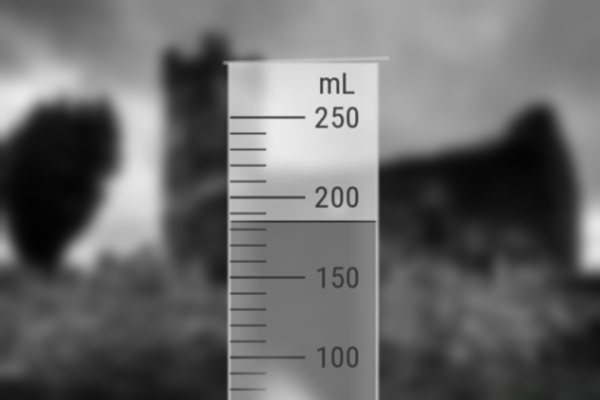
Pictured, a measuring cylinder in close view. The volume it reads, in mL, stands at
185 mL
